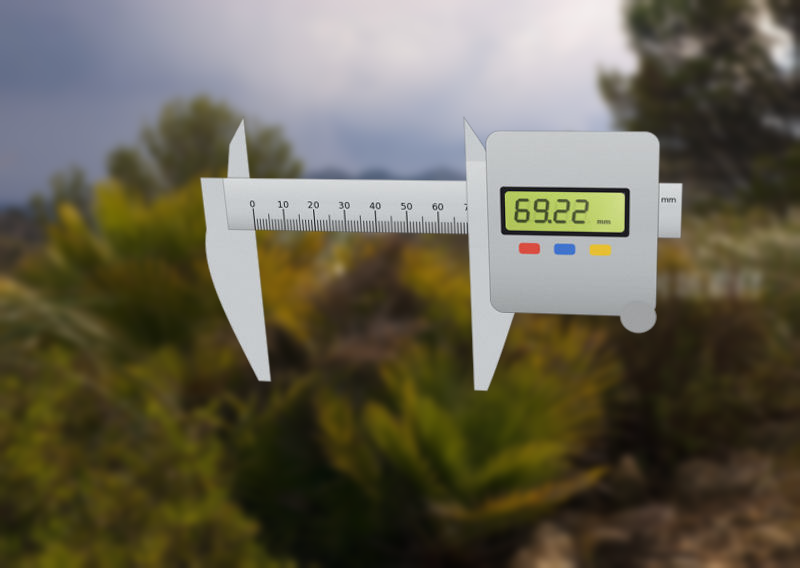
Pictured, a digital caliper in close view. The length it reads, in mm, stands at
69.22 mm
